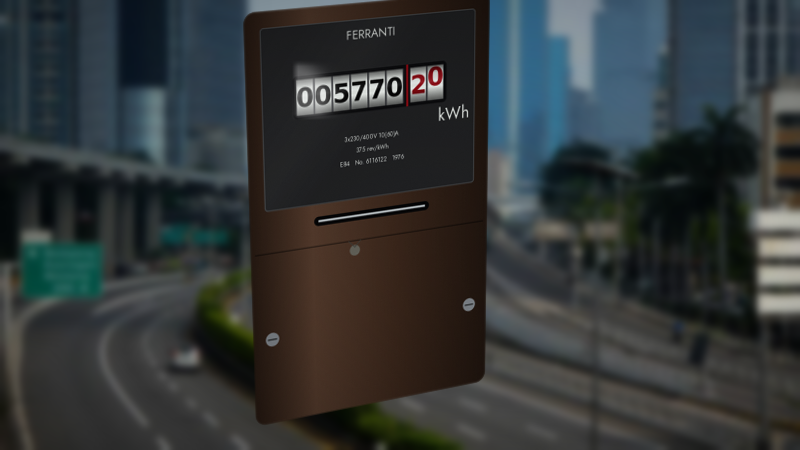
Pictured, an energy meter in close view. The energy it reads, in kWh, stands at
5770.20 kWh
